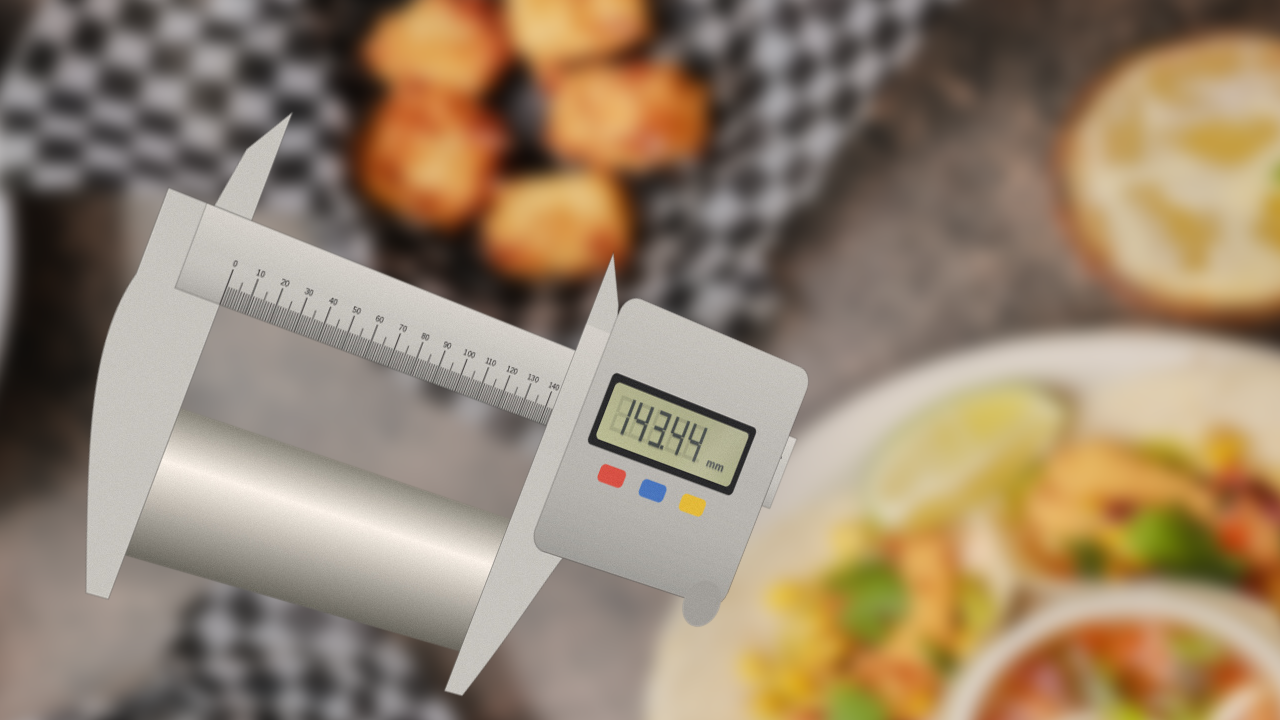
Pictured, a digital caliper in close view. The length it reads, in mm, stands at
143.44 mm
